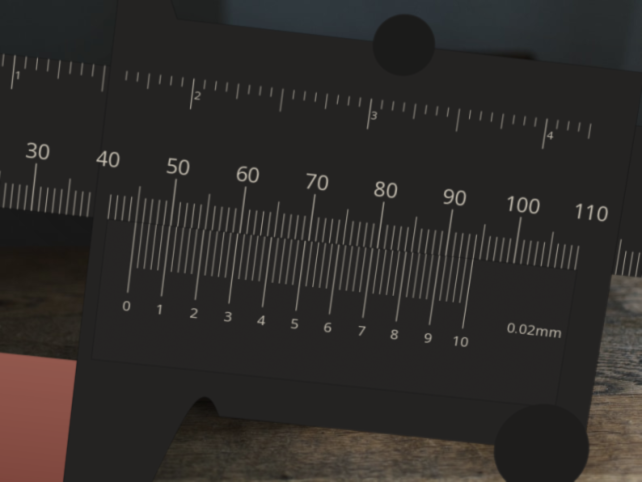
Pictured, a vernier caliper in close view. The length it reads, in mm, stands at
45.0 mm
